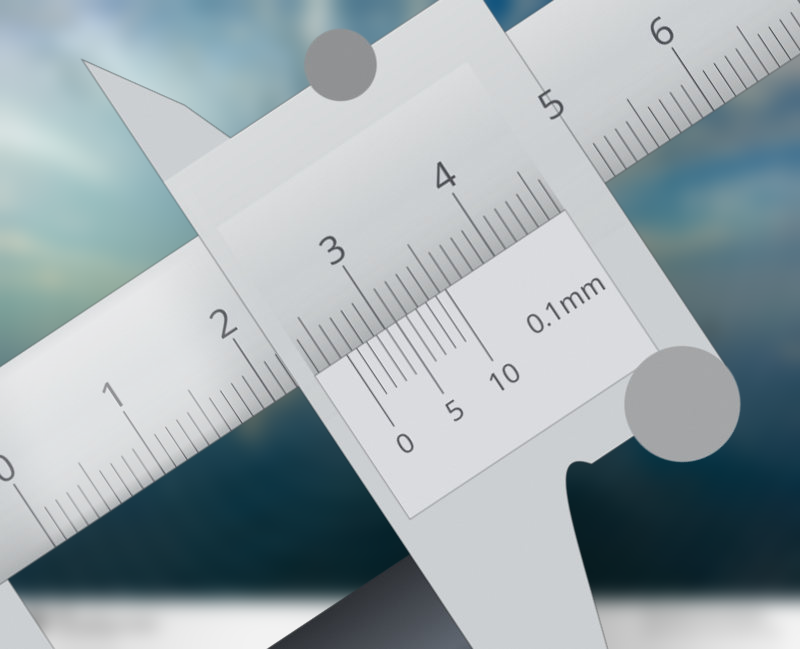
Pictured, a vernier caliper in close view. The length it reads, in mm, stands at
26.5 mm
